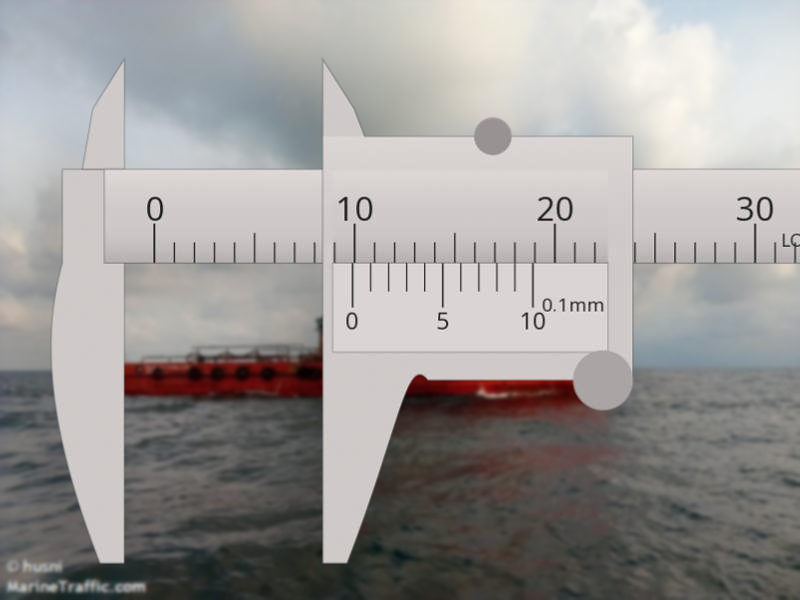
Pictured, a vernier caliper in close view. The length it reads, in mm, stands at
9.9 mm
